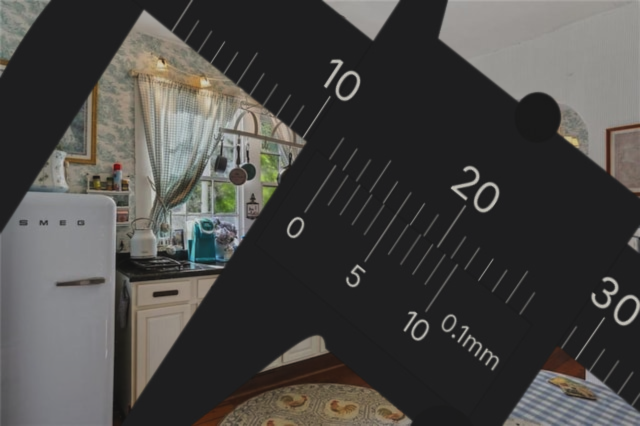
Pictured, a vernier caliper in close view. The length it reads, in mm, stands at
12.5 mm
